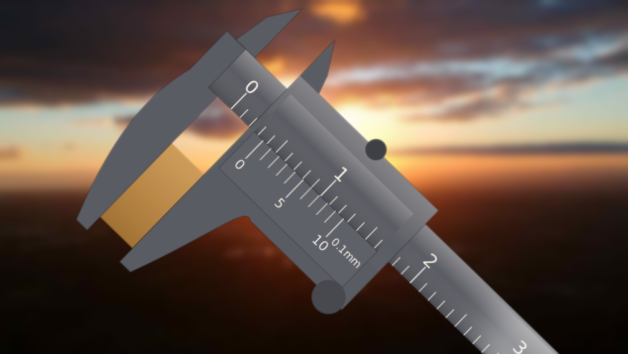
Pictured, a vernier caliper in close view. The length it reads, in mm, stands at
3.6 mm
